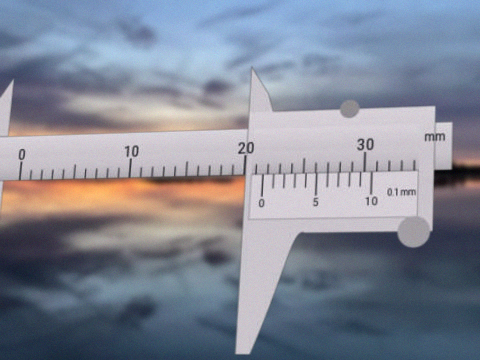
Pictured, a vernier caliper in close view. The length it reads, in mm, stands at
21.6 mm
